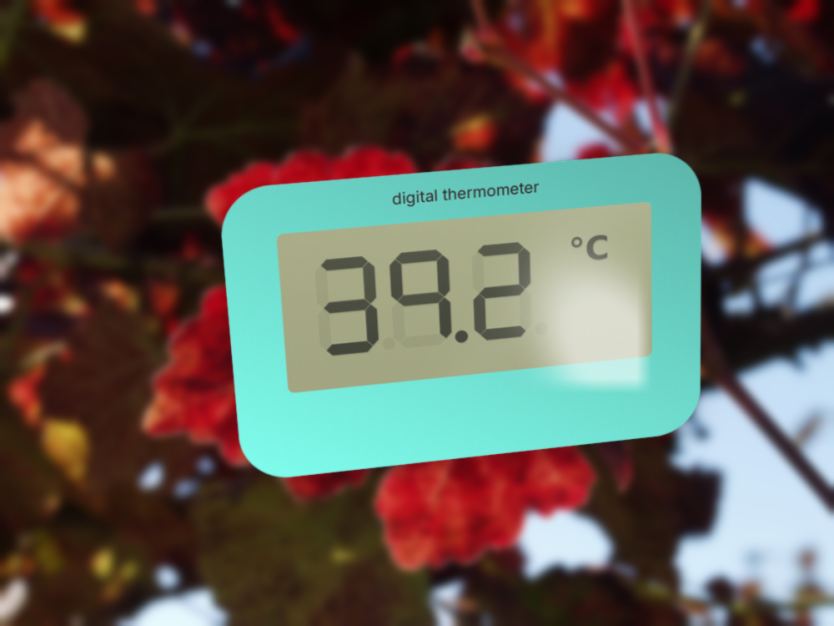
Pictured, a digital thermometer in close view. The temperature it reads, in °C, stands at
39.2 °C
